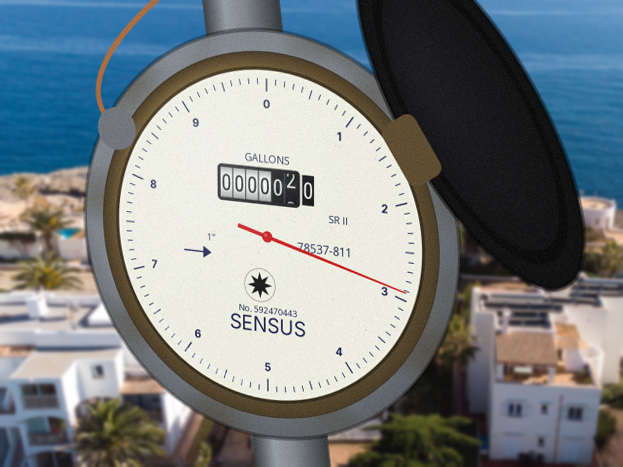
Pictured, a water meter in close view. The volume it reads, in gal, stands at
22.9 gal
